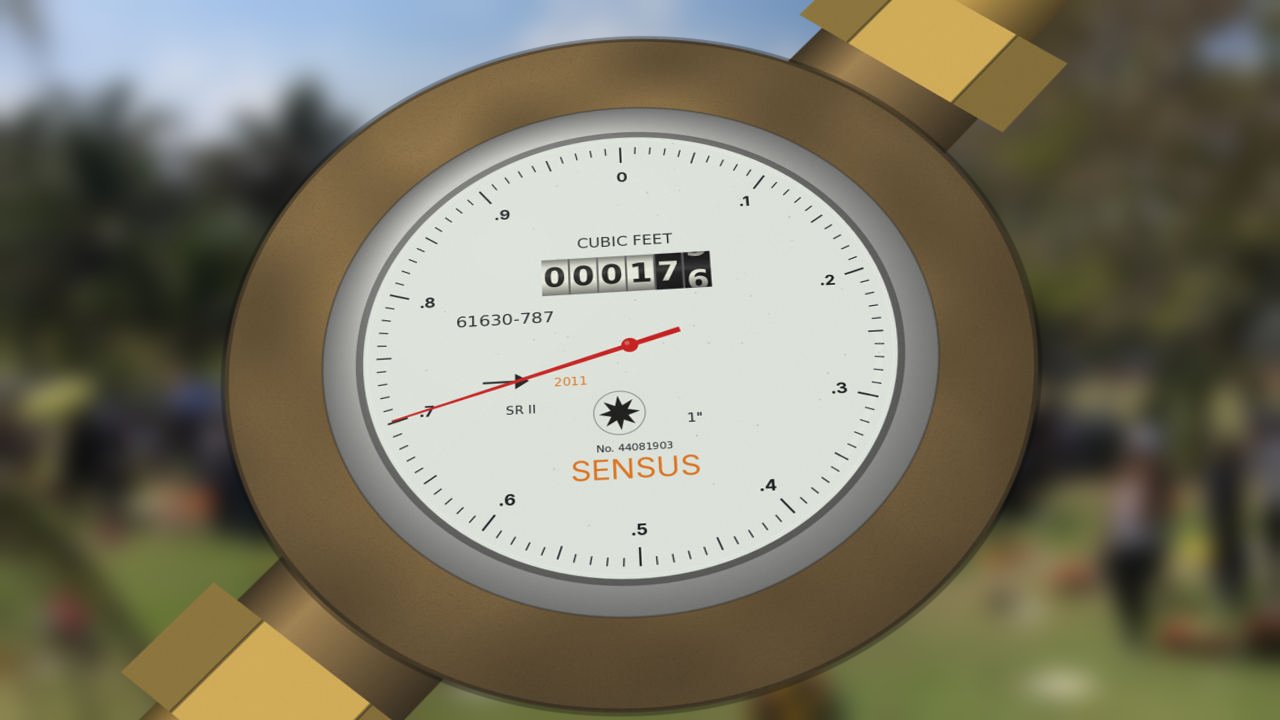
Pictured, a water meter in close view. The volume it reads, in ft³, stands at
175.70 ft³
